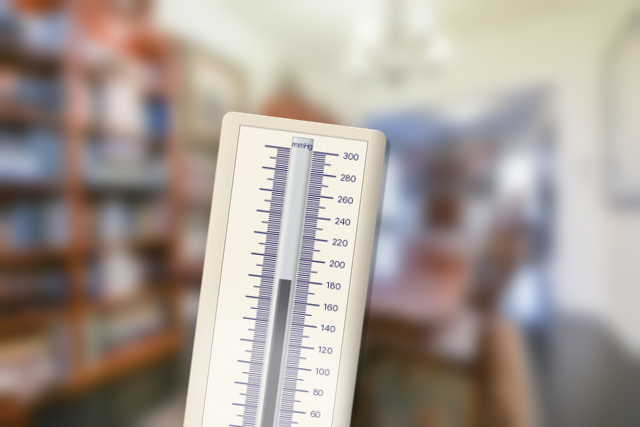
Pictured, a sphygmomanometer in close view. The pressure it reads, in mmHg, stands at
180 mmHg
